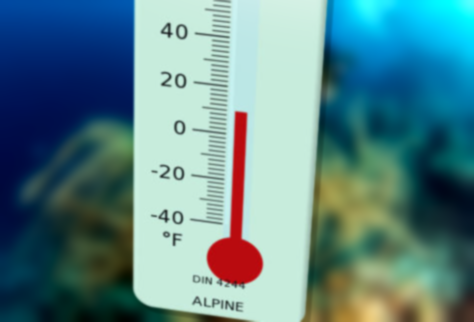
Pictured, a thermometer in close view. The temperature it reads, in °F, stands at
10 °F
